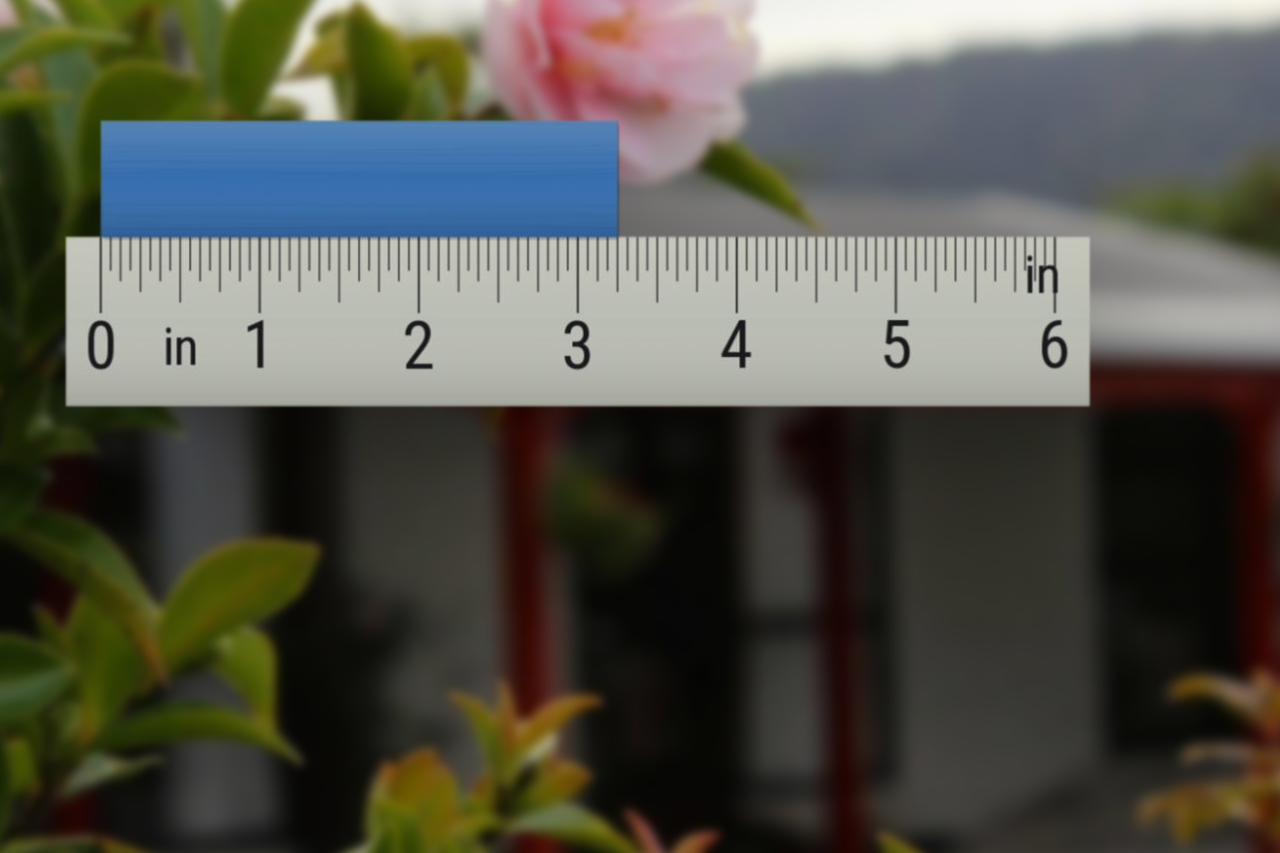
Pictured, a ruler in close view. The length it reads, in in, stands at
3.25 in
